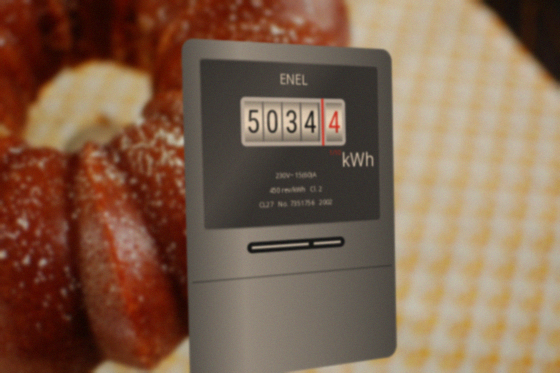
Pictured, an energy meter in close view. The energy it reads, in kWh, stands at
5034.4 kWh
